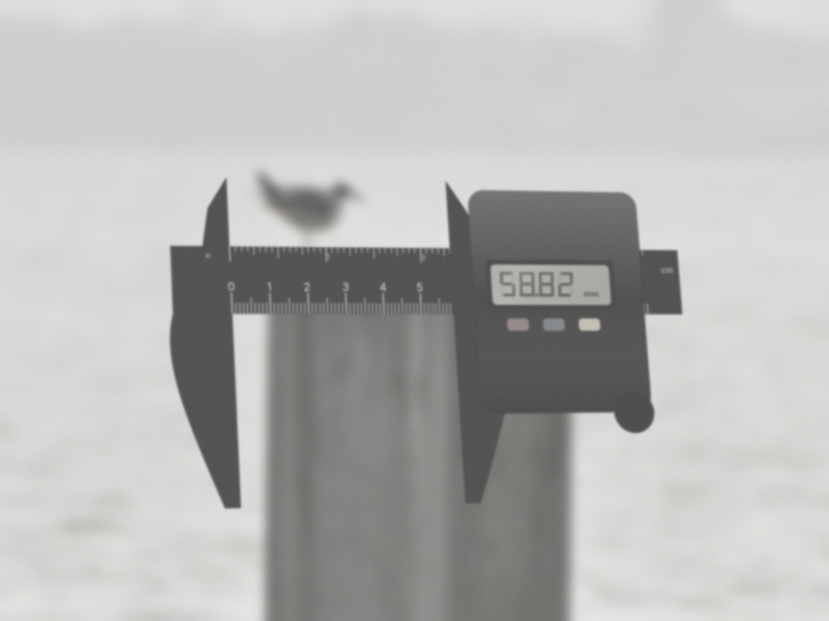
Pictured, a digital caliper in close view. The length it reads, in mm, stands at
58.82 mm
